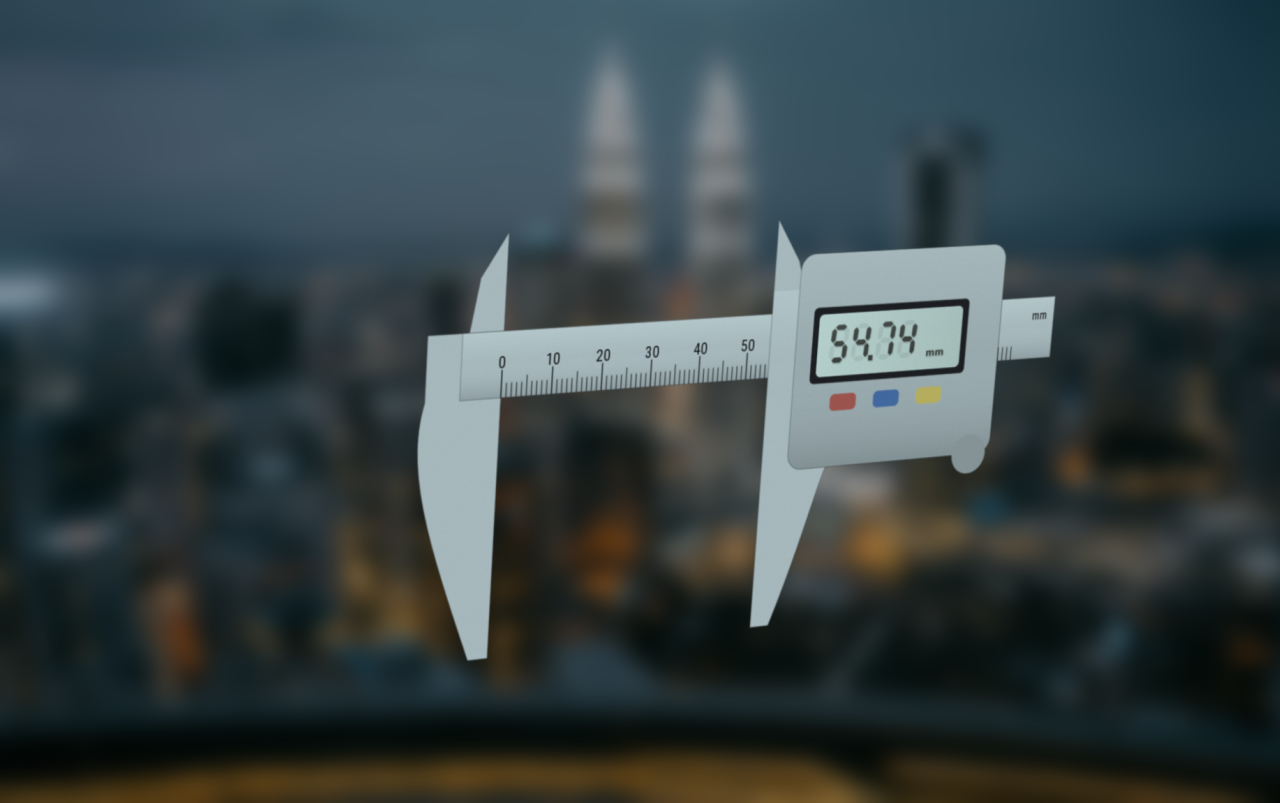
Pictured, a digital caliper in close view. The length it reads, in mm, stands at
54.74 mm
